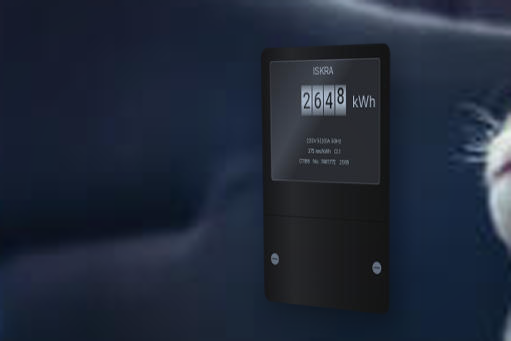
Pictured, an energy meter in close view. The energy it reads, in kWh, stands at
2648 kWh
